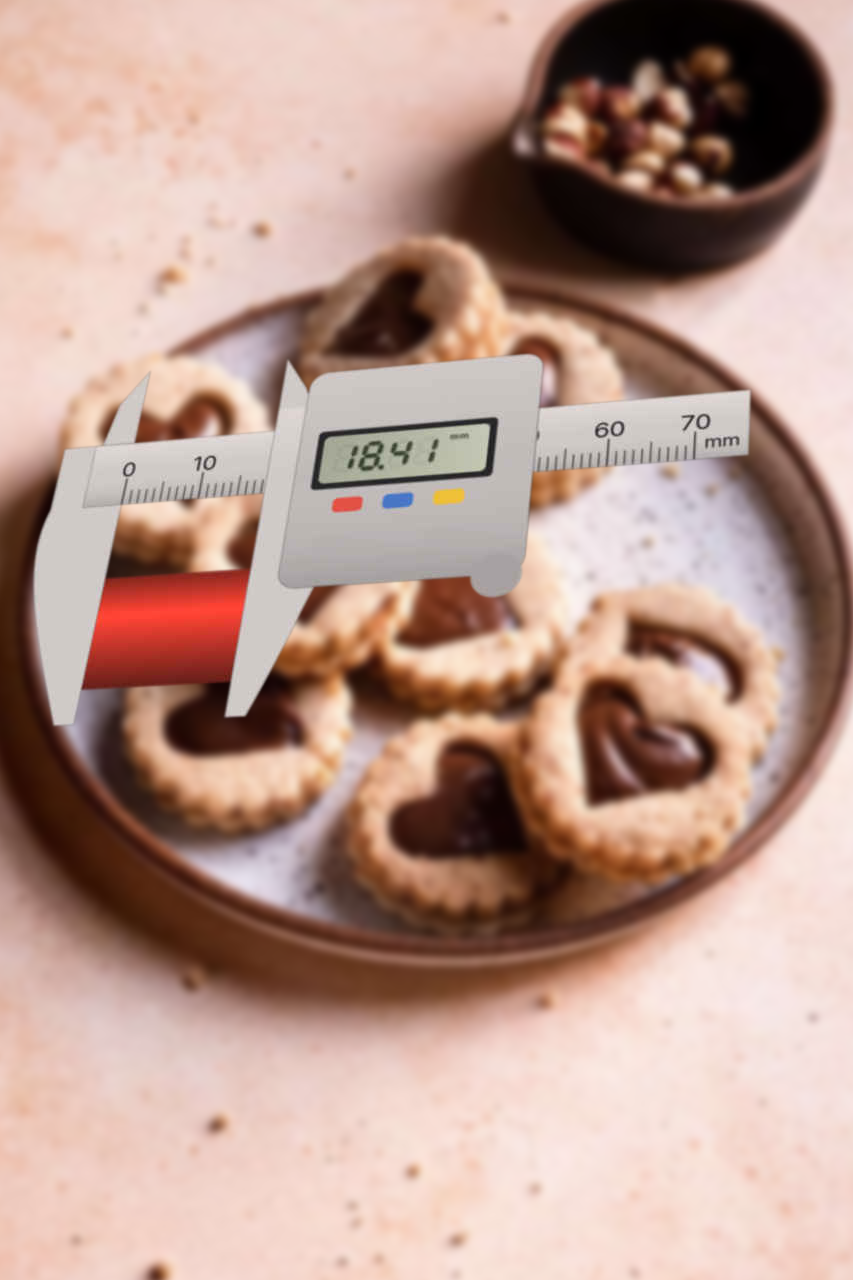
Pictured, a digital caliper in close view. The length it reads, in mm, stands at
18.41 mm
